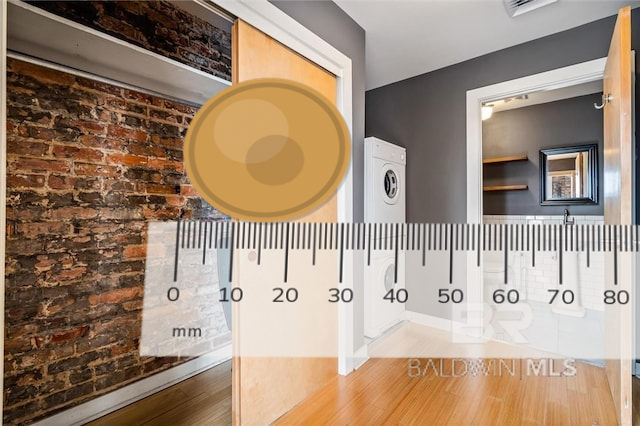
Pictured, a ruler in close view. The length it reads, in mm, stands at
31 mm
